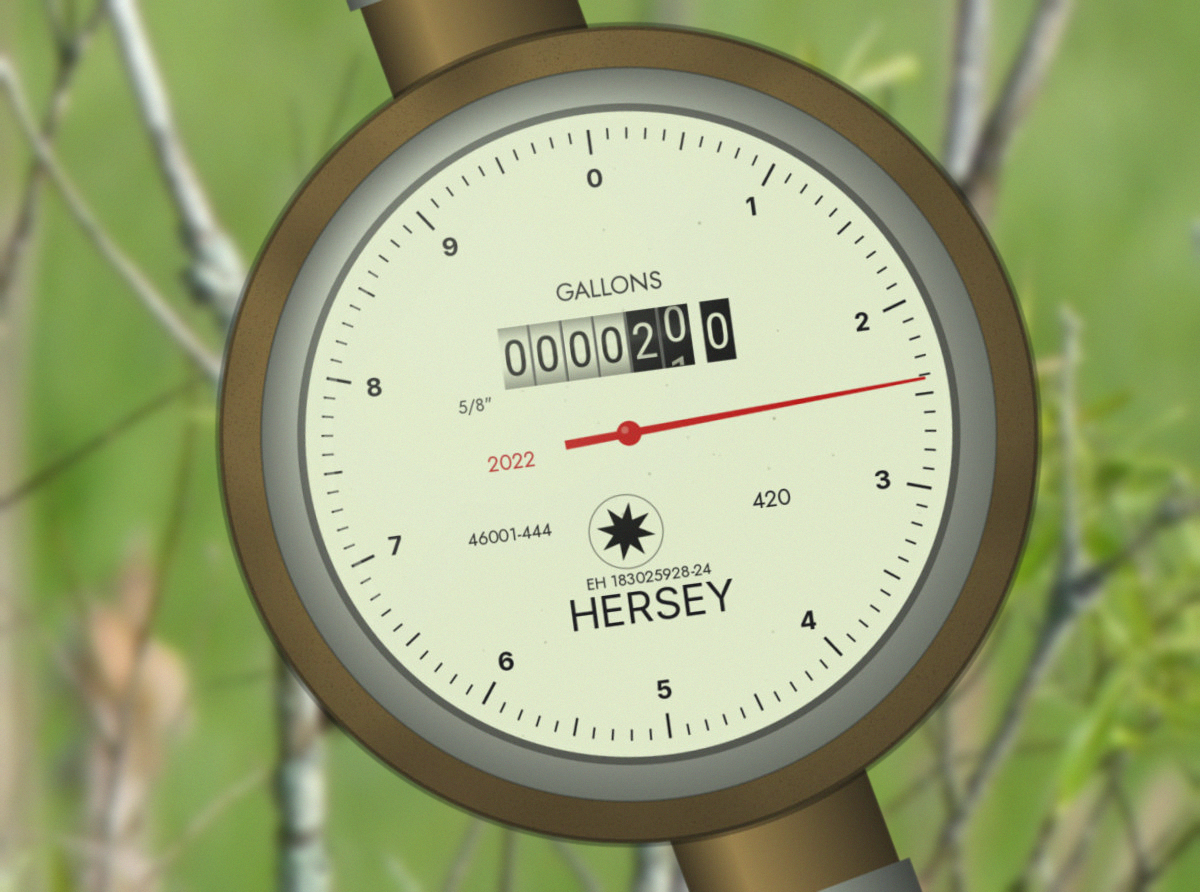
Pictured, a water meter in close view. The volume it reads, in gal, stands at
202.4 gal
